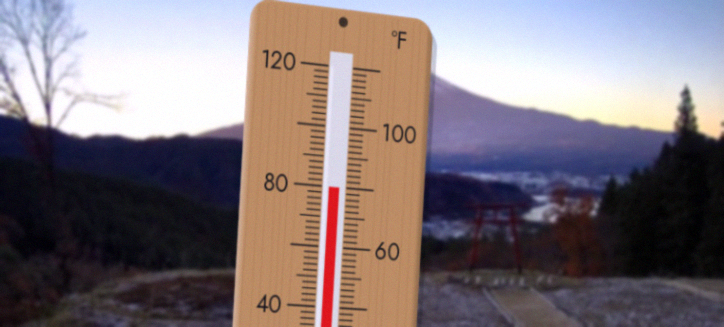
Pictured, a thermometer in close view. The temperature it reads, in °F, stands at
80 °F
